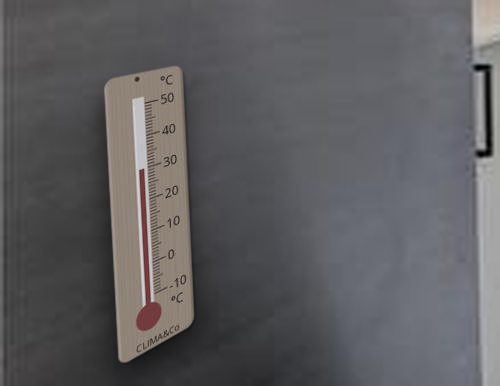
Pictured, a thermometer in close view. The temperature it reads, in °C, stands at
30 °C
